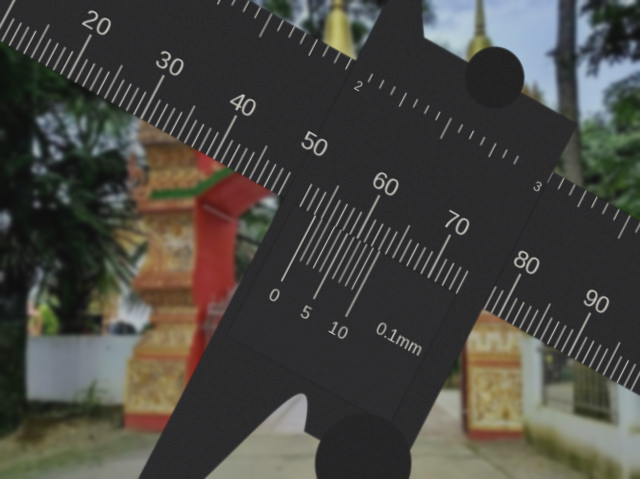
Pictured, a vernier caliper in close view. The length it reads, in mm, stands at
54.2 mm
